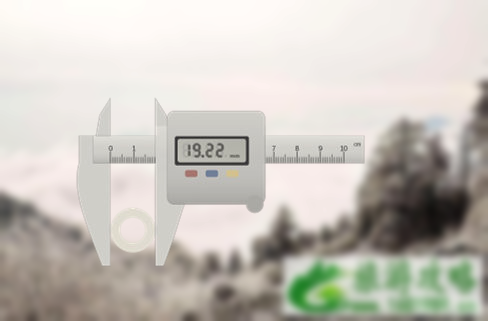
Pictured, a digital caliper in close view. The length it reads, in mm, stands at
19.22 mm
